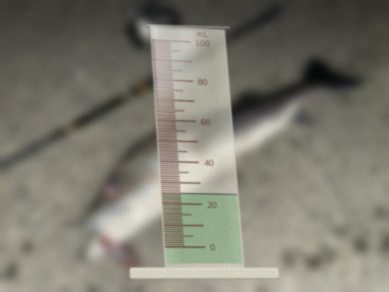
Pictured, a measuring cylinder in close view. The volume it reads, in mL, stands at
25 mL
